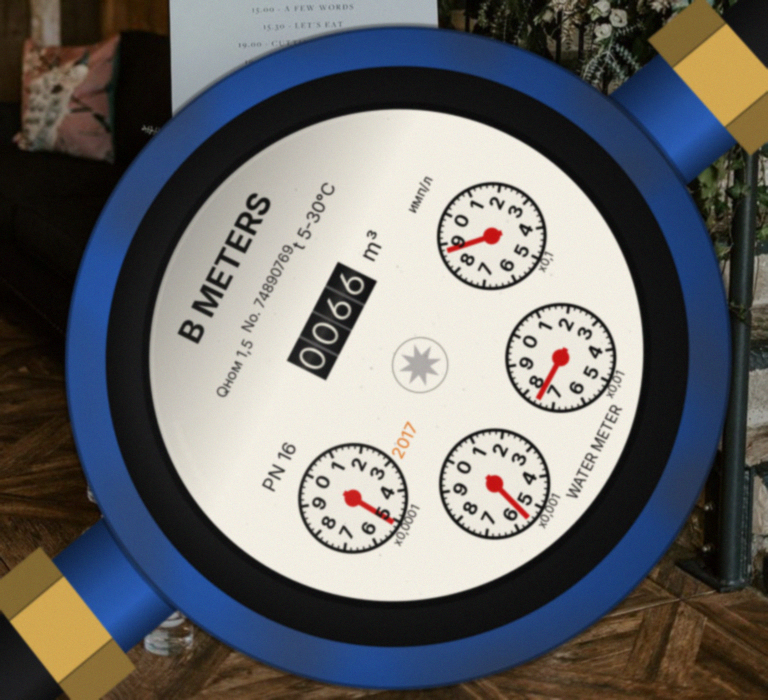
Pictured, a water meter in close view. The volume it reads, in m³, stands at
66.8755 m³
